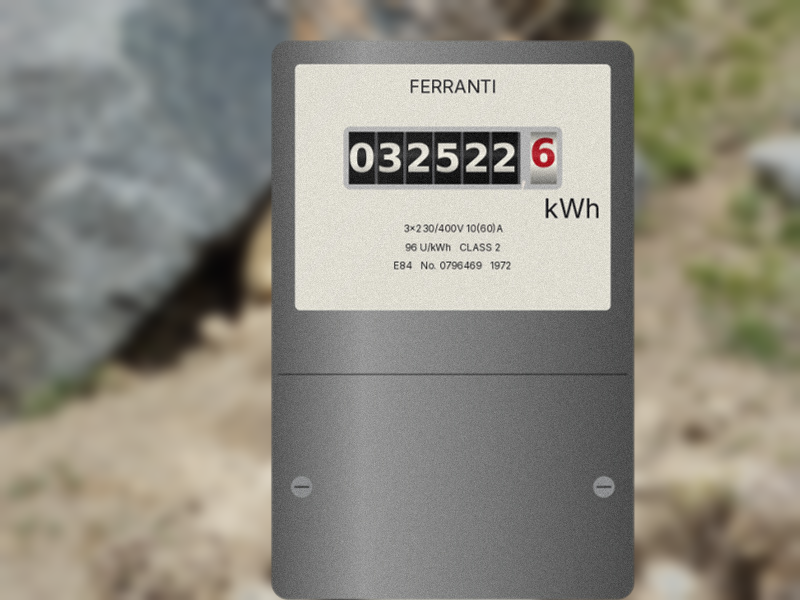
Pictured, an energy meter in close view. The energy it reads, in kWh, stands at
32522.6 kWh
